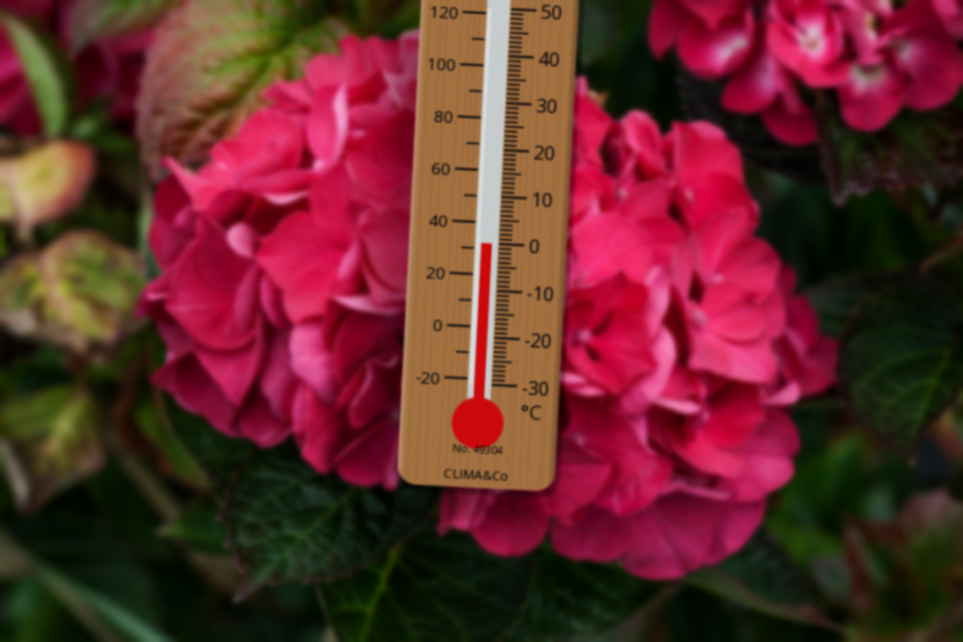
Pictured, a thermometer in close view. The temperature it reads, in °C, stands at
0 °C
